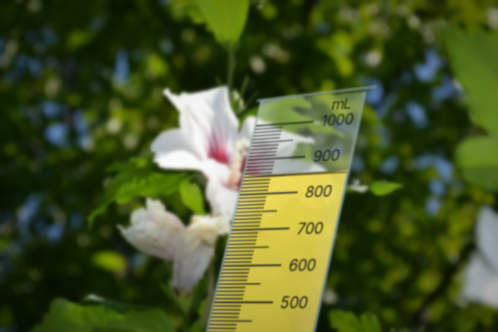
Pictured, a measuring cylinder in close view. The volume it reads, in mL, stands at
850 mL
